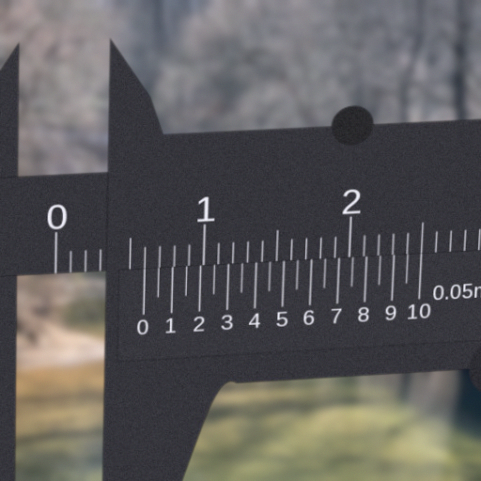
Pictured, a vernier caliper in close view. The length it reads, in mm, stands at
6.0 mm
